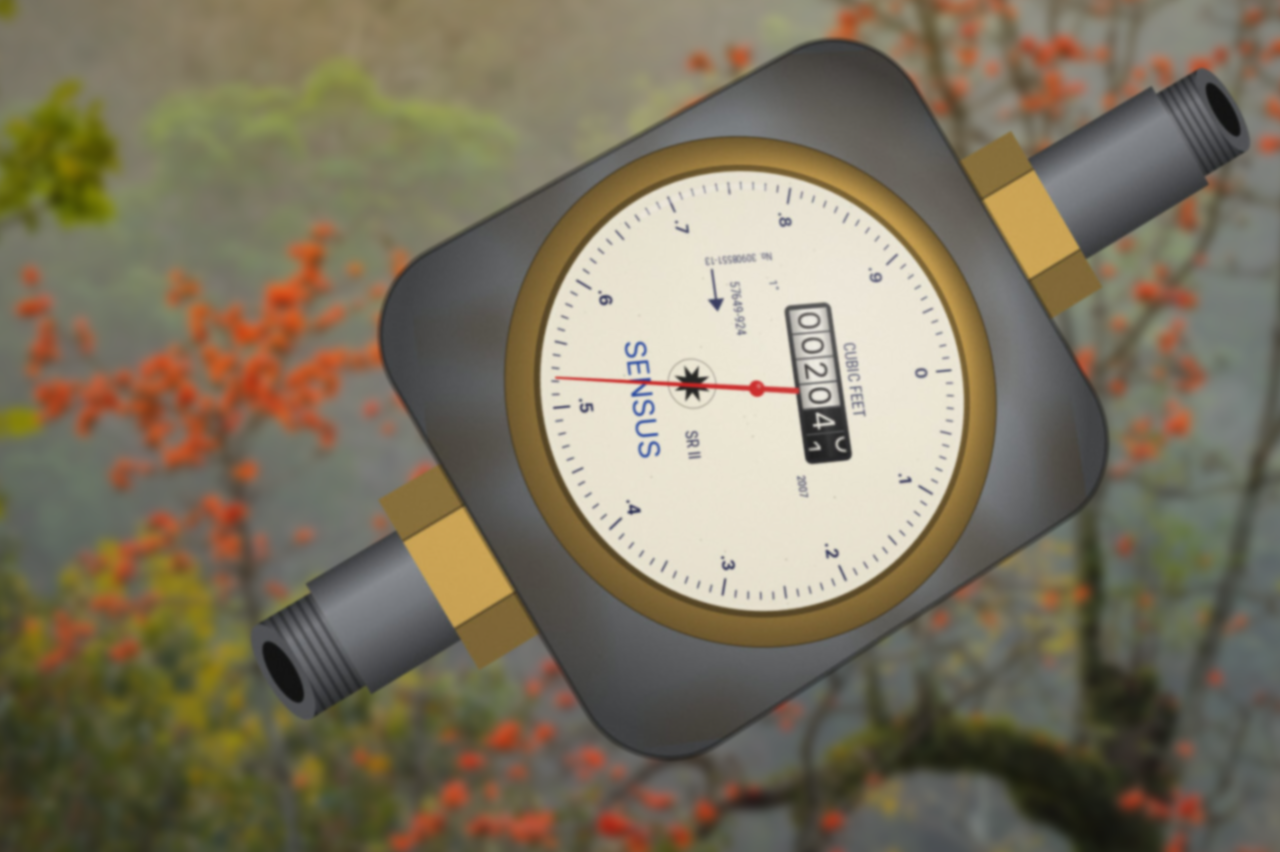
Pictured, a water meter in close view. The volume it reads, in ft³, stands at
2040.52 ft³
